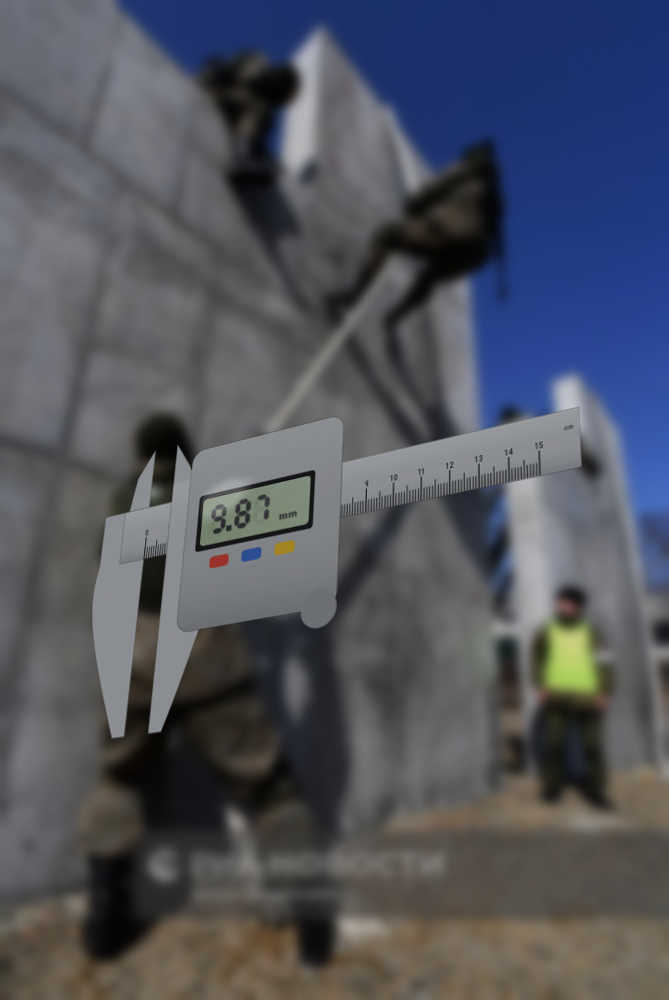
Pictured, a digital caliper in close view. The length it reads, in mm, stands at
9.87 mm
